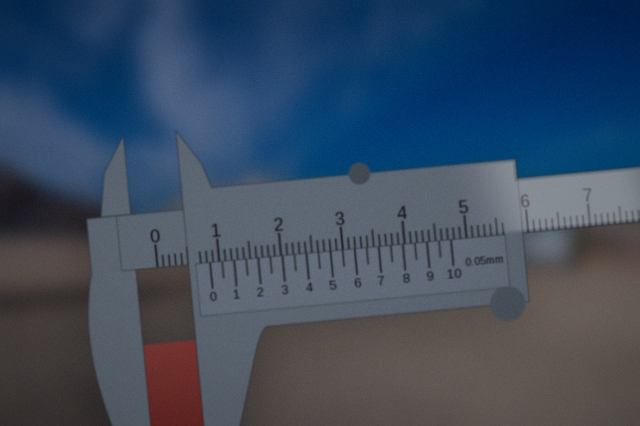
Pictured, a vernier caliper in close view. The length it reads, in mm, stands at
8.5 mm
